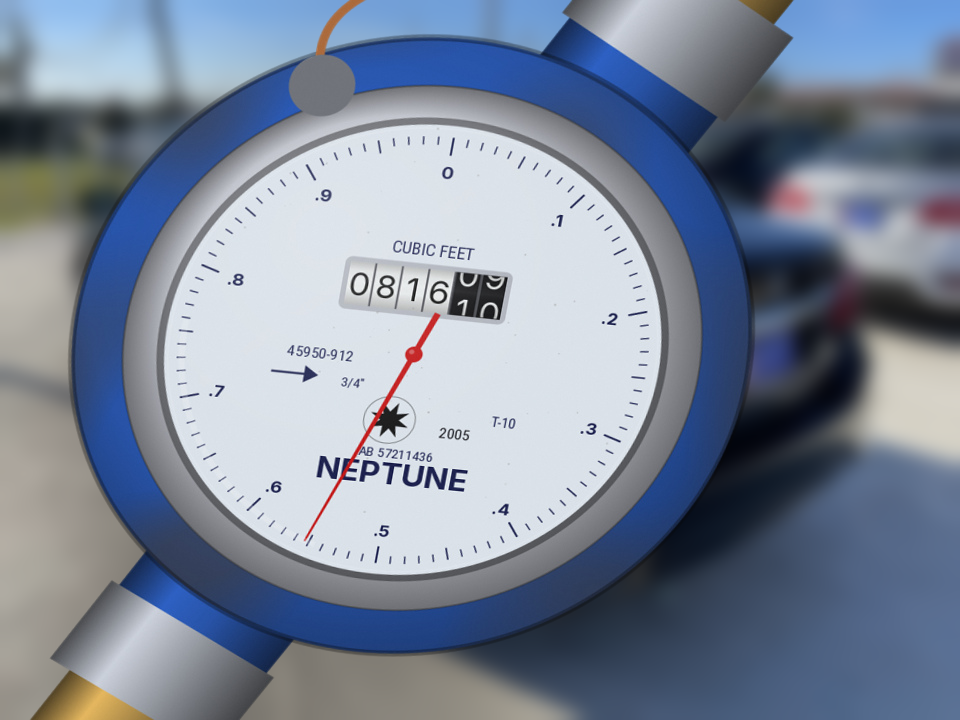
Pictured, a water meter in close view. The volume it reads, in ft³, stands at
81609.55 ft³
